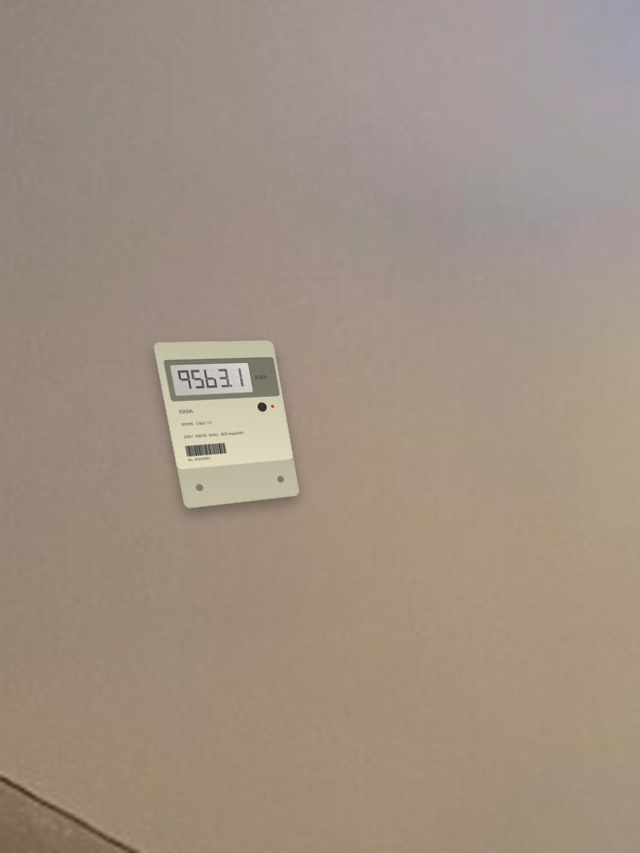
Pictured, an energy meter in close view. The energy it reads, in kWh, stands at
9563.1 kWh
